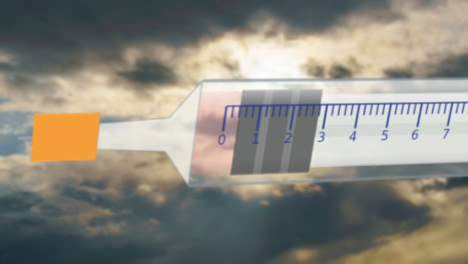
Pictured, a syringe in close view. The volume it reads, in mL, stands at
0.4 mL
